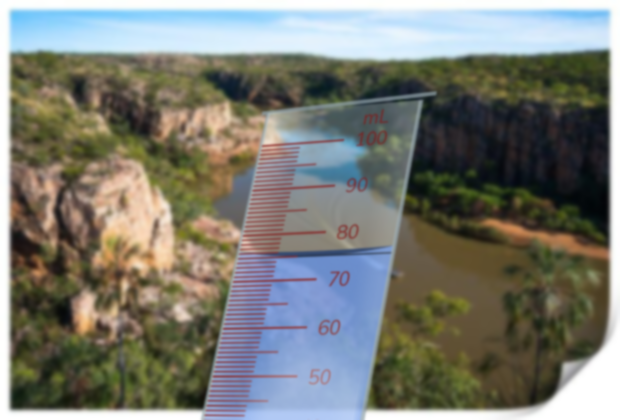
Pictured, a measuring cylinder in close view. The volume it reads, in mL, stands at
75 mL
